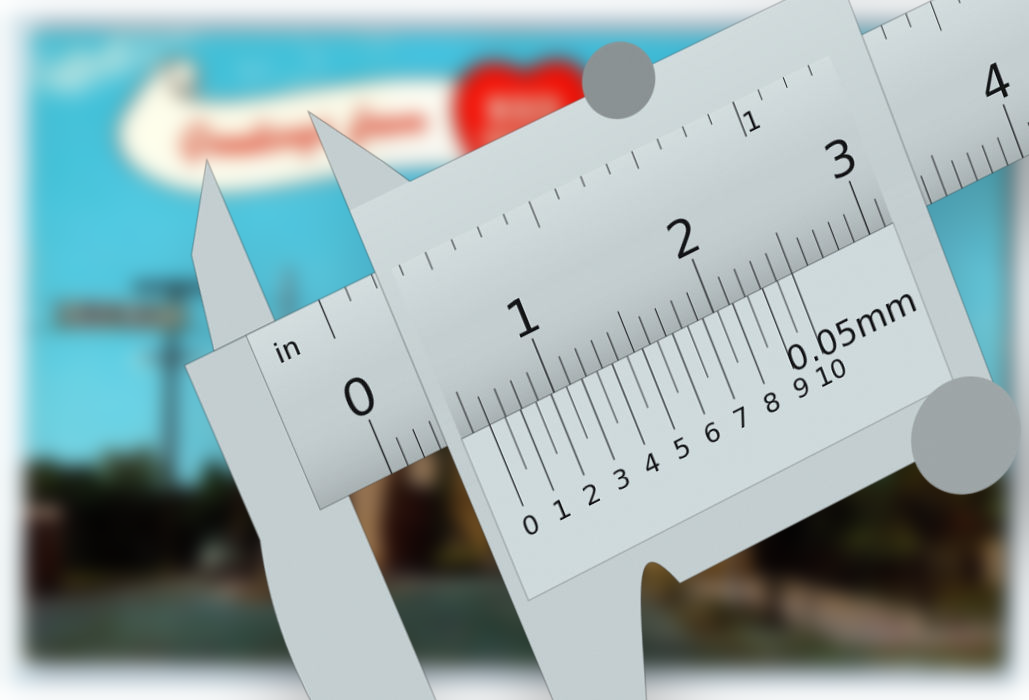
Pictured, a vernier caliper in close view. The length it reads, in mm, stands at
6.0 mm
